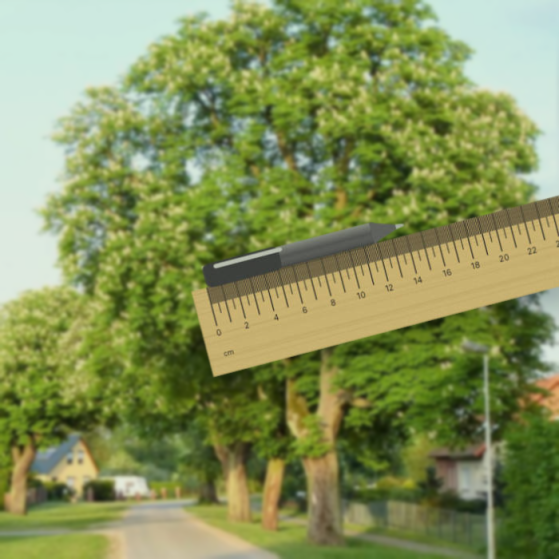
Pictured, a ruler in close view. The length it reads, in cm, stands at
14 cm
